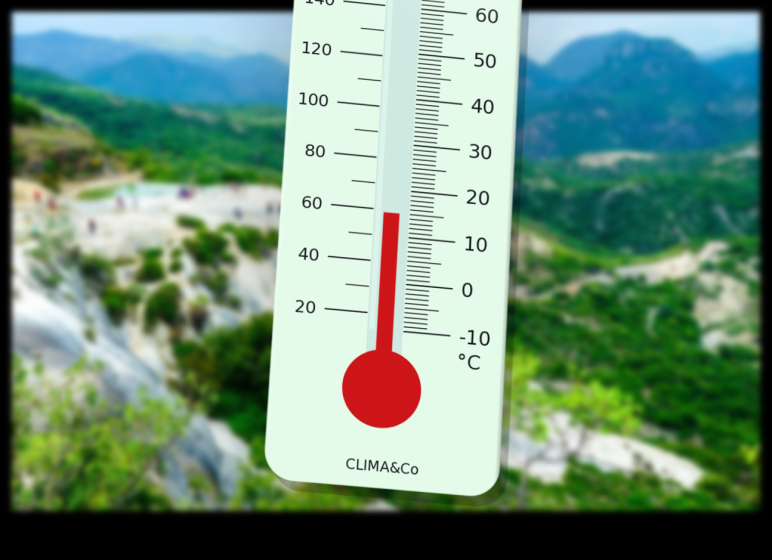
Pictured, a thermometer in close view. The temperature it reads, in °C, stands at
15 °C
